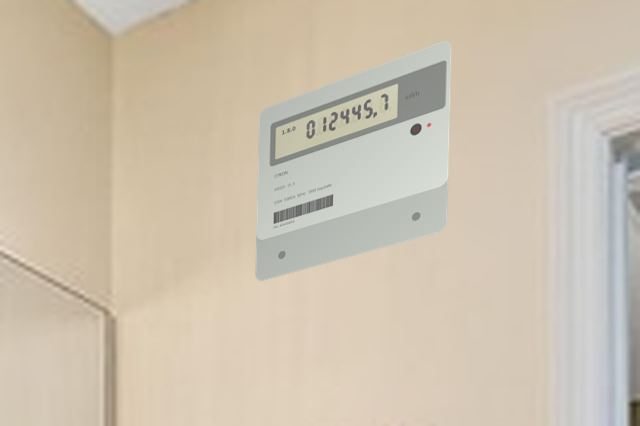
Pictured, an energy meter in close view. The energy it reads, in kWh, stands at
12445.7 kWh
